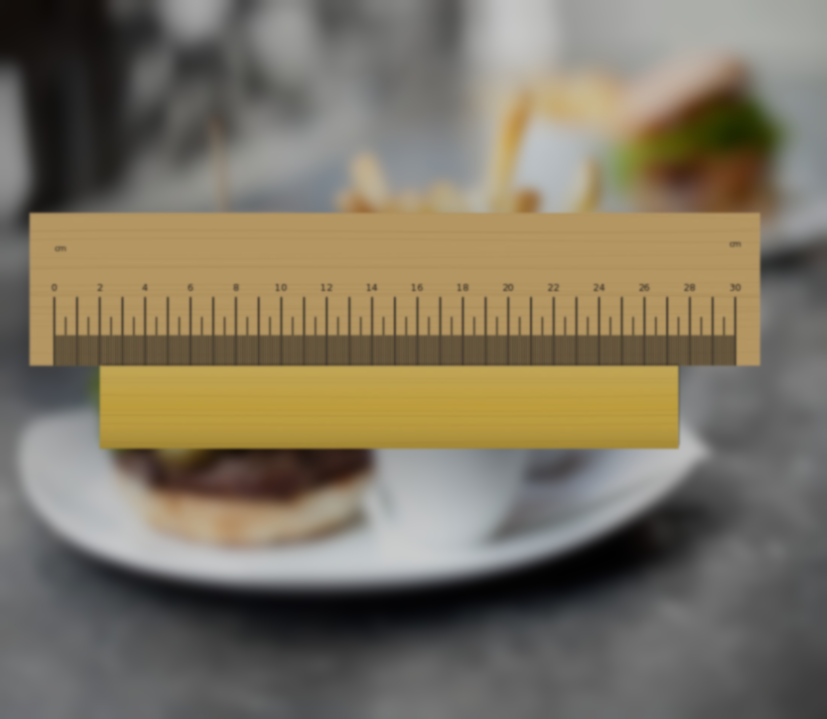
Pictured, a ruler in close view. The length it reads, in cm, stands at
25.5 cm
